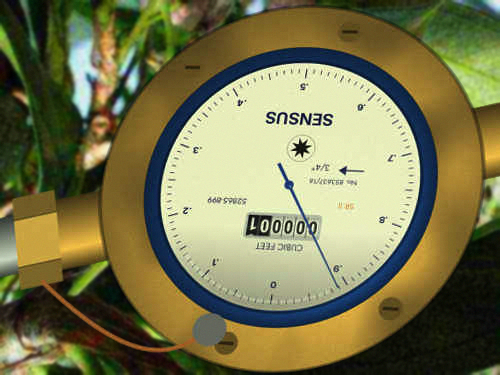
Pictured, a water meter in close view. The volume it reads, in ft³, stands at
0.91 ft³
